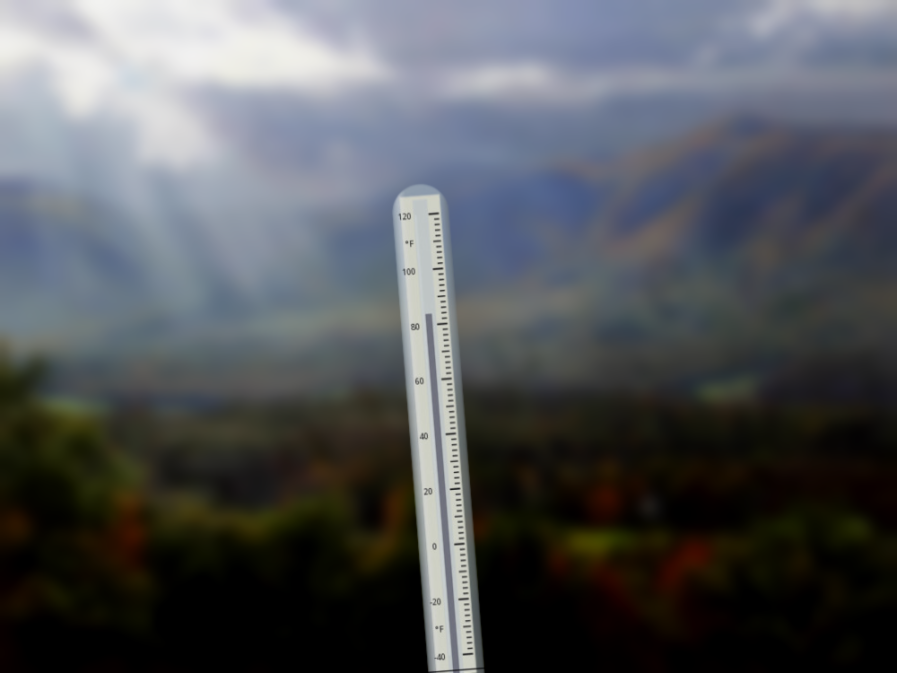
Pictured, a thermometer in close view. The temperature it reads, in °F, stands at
84 °F
